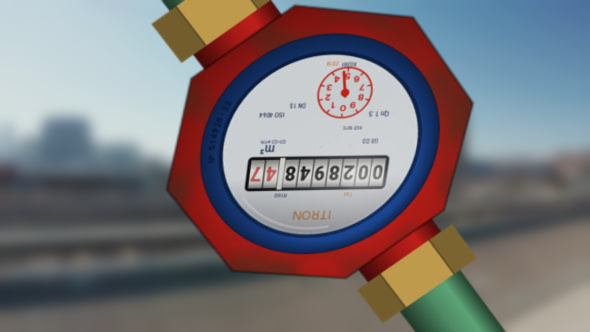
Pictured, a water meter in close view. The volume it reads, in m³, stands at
28948.474 m³
